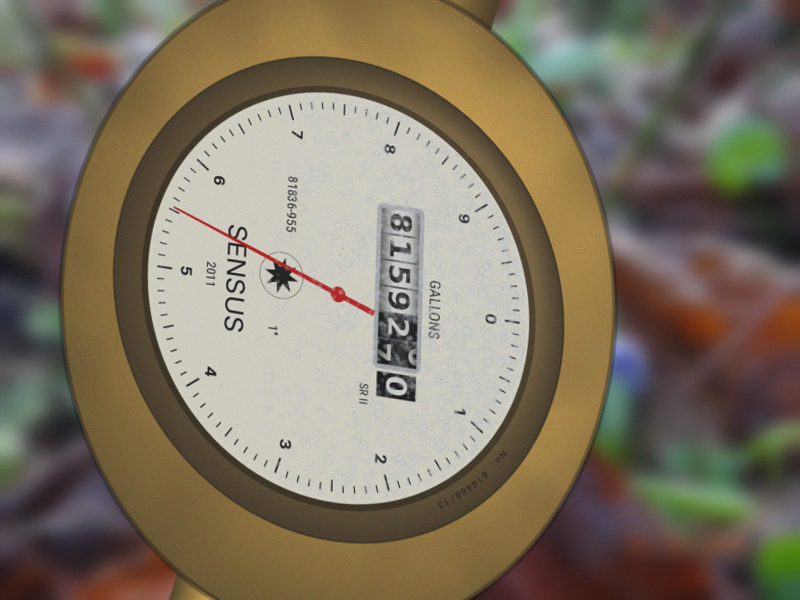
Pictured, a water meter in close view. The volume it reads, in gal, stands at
8159265.5 gal
